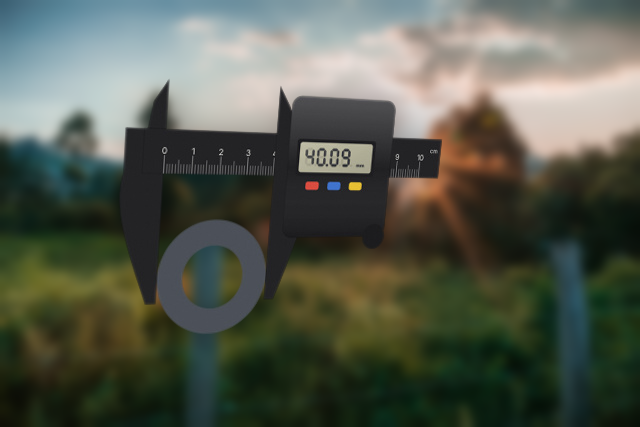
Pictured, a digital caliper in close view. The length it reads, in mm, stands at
40.09 mm
